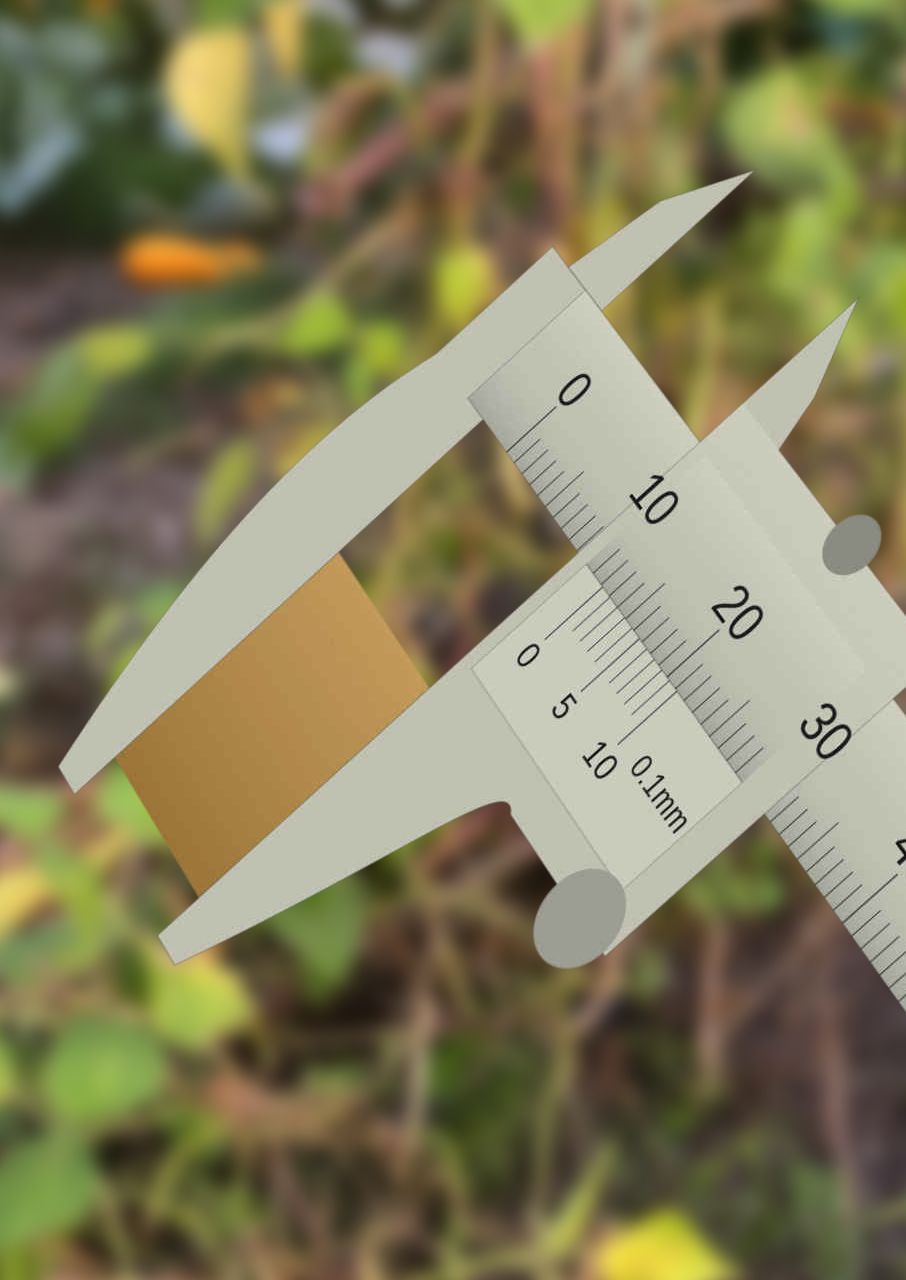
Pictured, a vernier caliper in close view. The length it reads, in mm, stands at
12.2 mm
